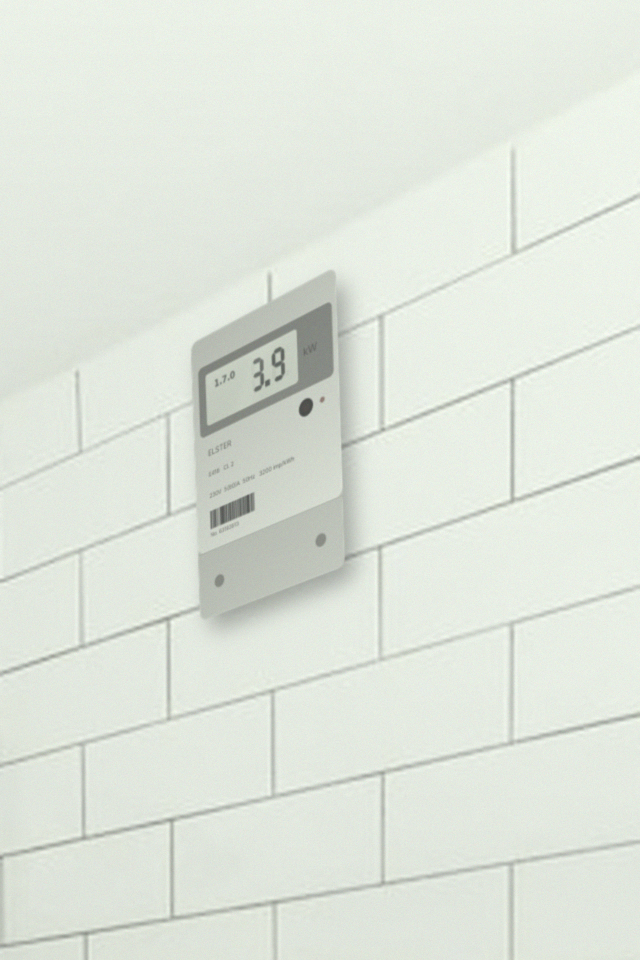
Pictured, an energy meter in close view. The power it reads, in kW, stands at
3.9 kW
